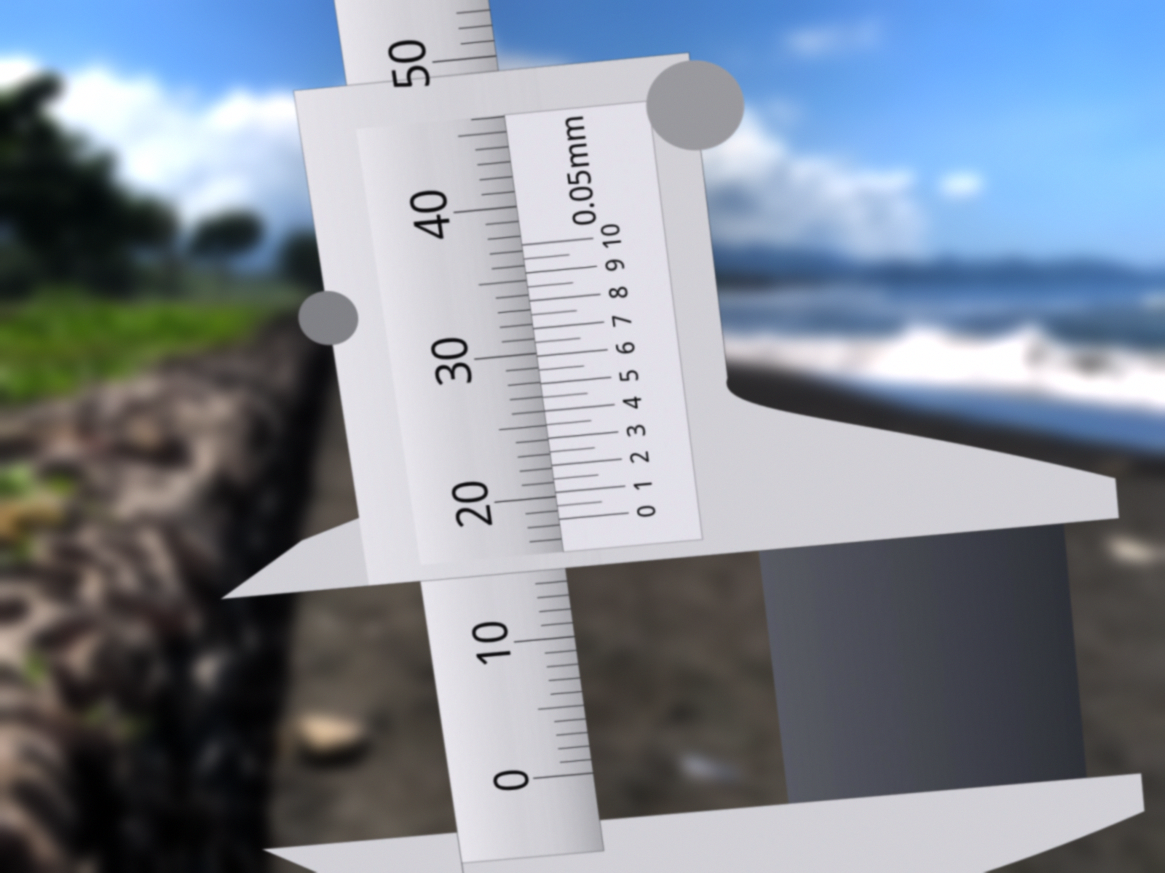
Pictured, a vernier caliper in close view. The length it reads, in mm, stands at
18.4 mm
